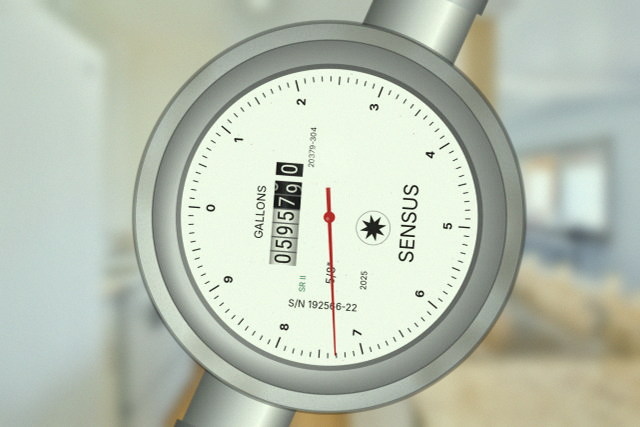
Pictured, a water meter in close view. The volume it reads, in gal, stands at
595787.3 gal
